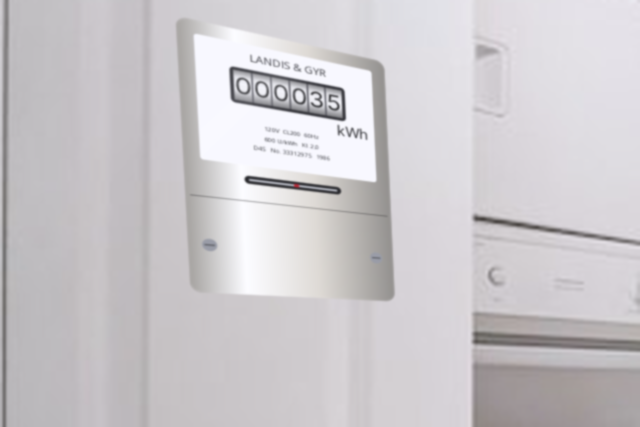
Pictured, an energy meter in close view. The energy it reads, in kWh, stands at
35 kWh
